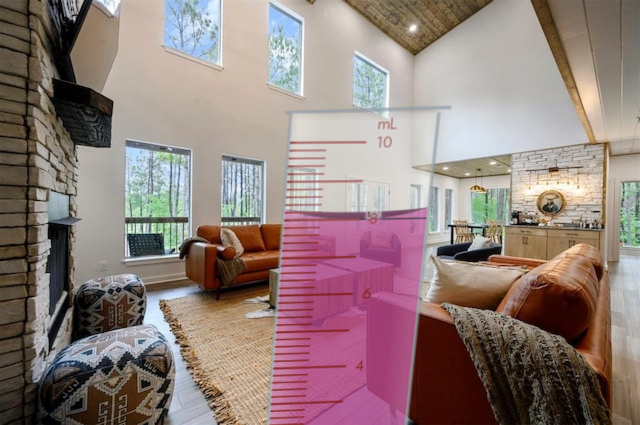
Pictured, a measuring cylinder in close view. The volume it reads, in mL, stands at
8 mL
